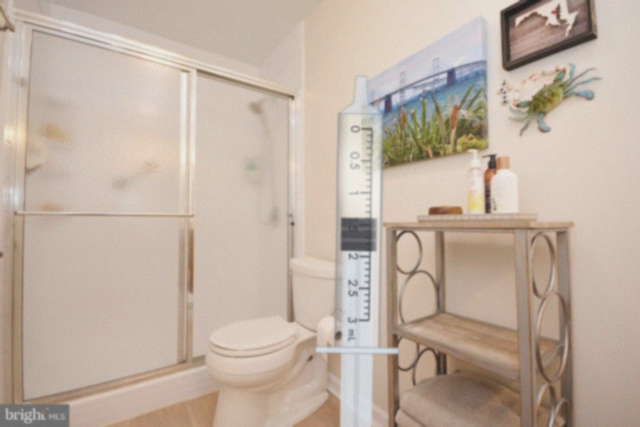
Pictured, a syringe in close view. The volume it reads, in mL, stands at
1.4 mL
